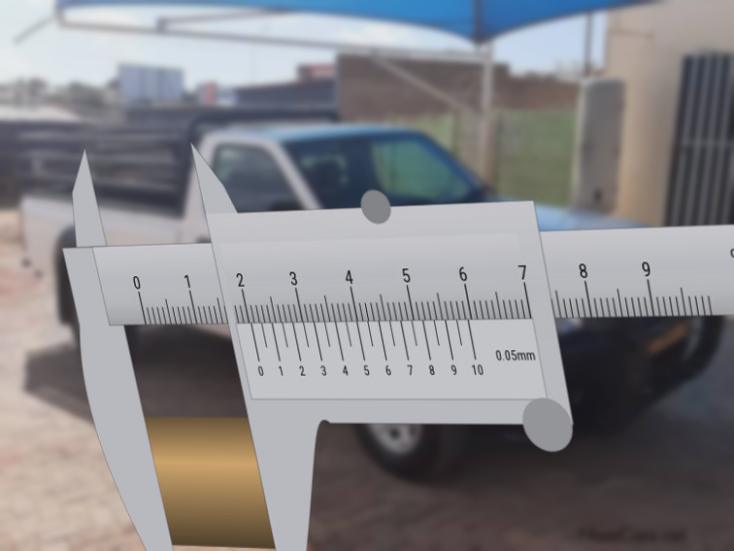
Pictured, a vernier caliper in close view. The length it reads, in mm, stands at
20.4 mm
